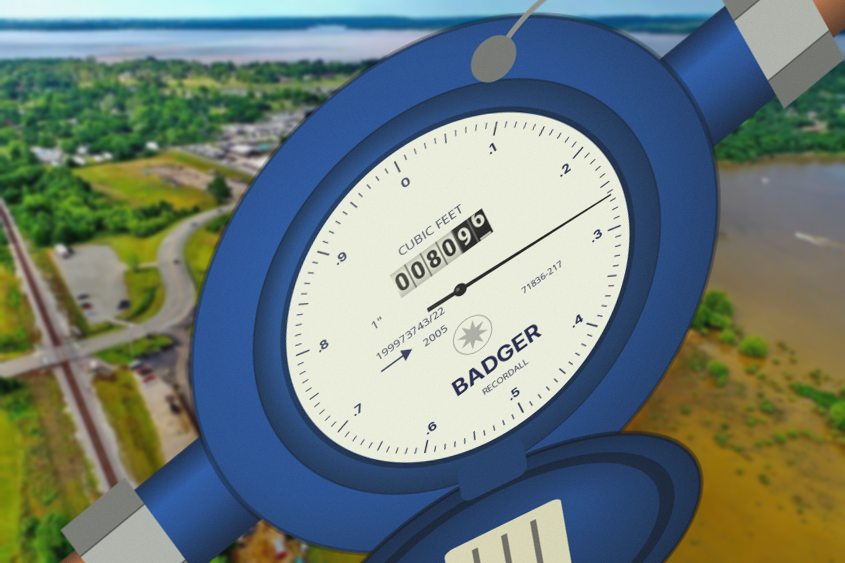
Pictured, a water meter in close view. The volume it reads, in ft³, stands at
8096.26 ft³
